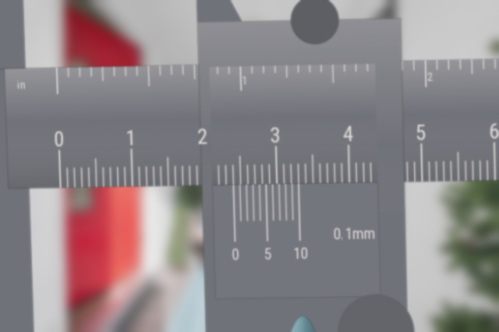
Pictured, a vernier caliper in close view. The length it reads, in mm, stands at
24.0 mm
